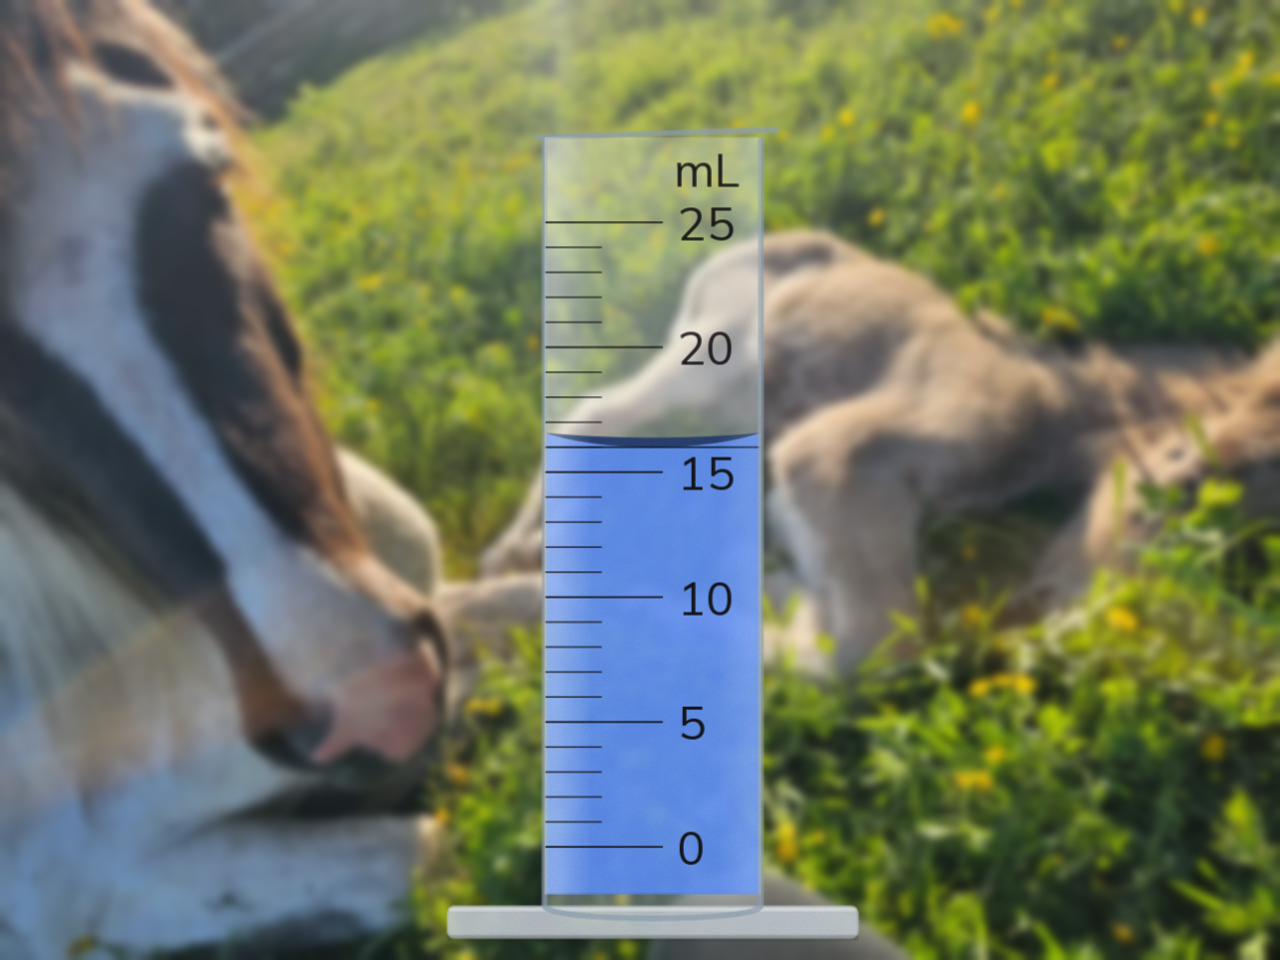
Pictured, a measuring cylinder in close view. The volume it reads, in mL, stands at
16 mL
